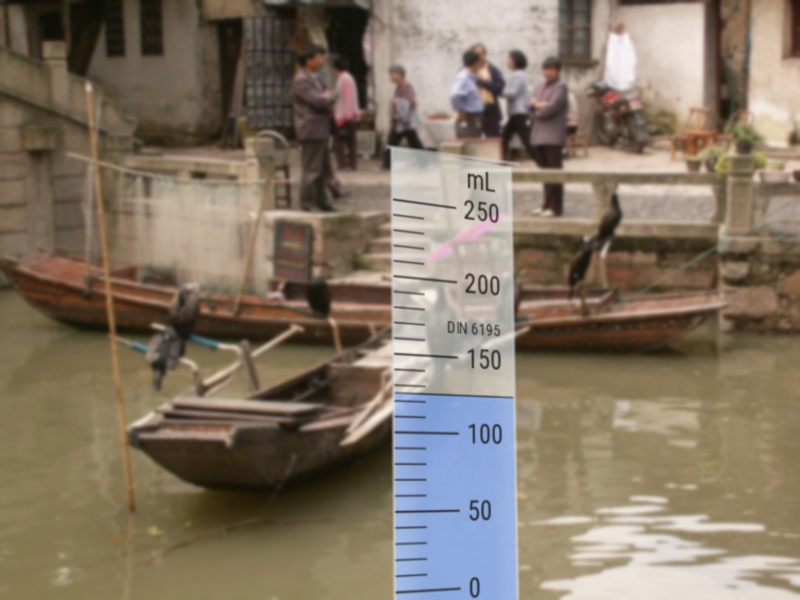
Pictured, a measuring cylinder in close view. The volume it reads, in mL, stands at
125 mL
